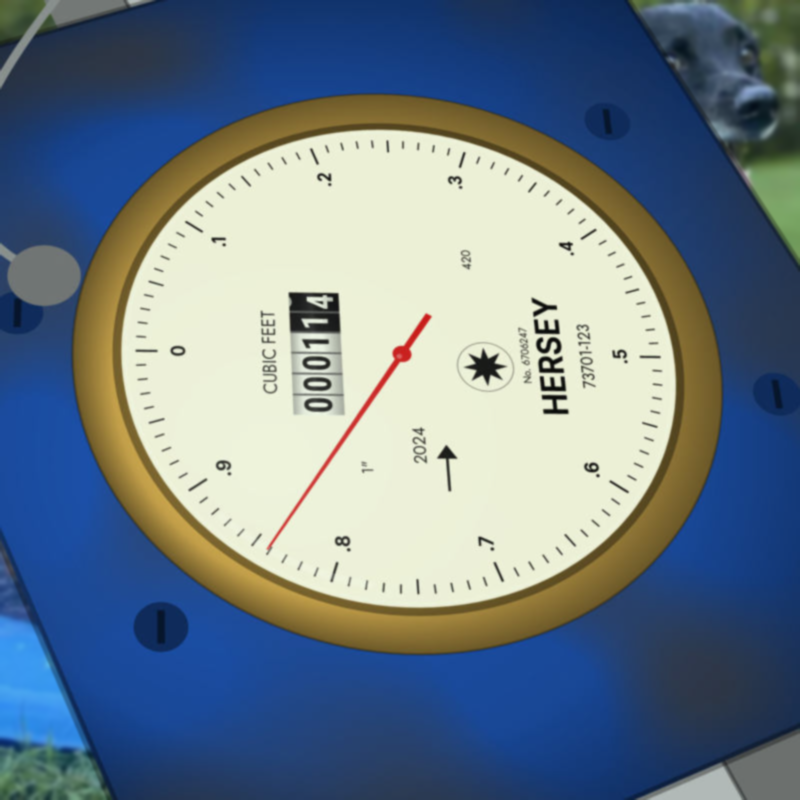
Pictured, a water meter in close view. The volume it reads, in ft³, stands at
113.84 ft³
